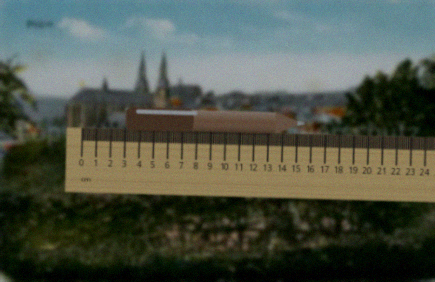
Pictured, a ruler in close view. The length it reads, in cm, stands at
12.5 cm
